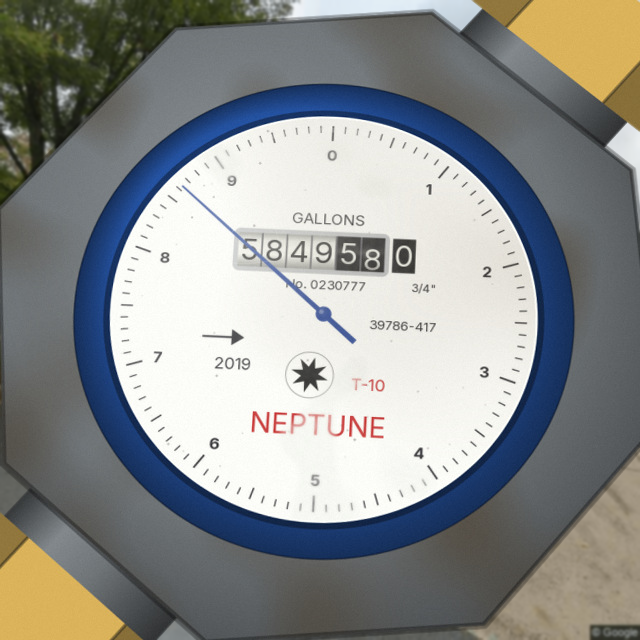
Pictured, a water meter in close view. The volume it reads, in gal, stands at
5849578.6 gal
